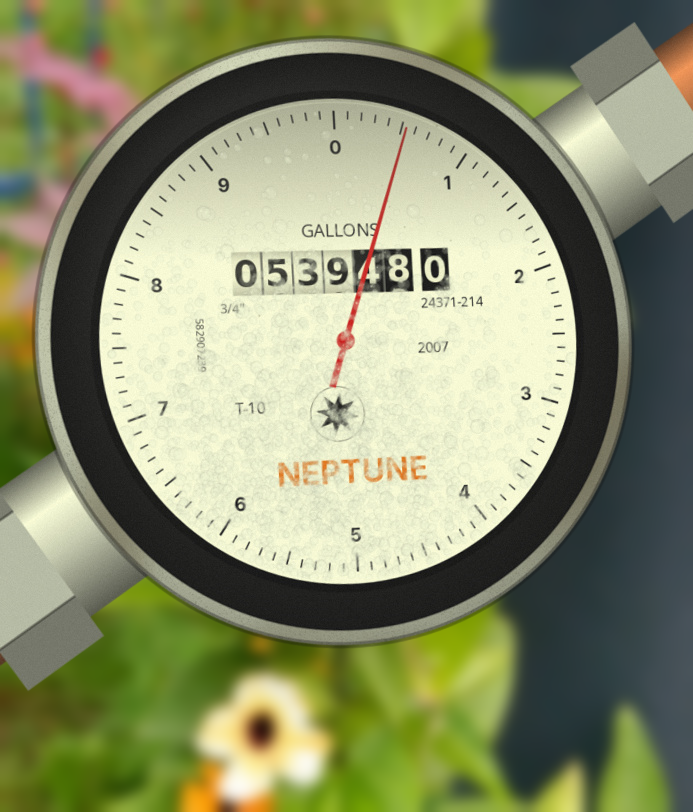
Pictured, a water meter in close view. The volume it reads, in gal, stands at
539480.5 gal
